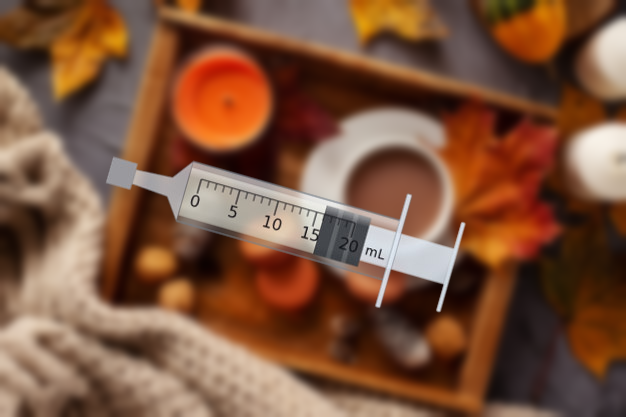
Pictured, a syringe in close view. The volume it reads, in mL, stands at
16 mL
